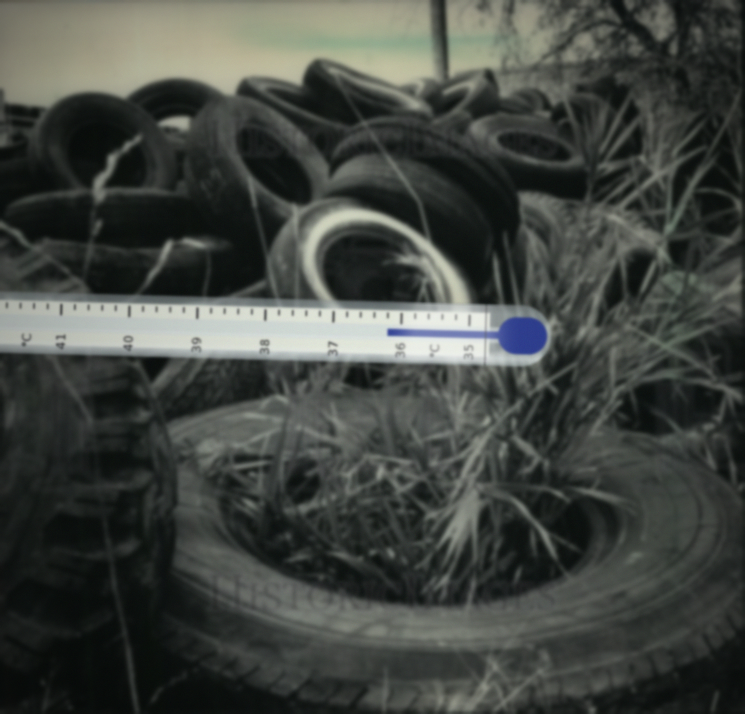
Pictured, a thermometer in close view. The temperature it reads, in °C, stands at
36.2 °C
